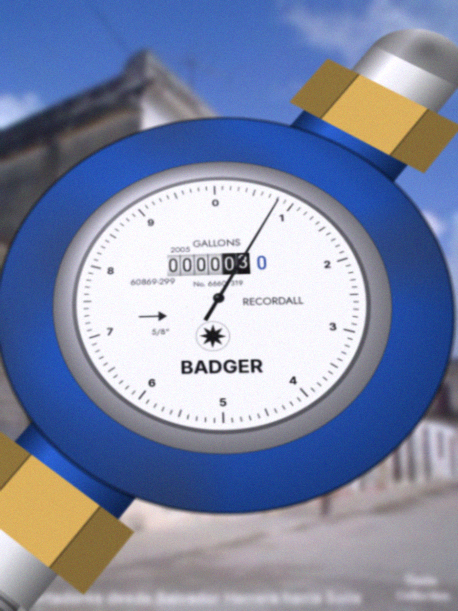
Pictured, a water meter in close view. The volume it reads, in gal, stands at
30.8 gal
